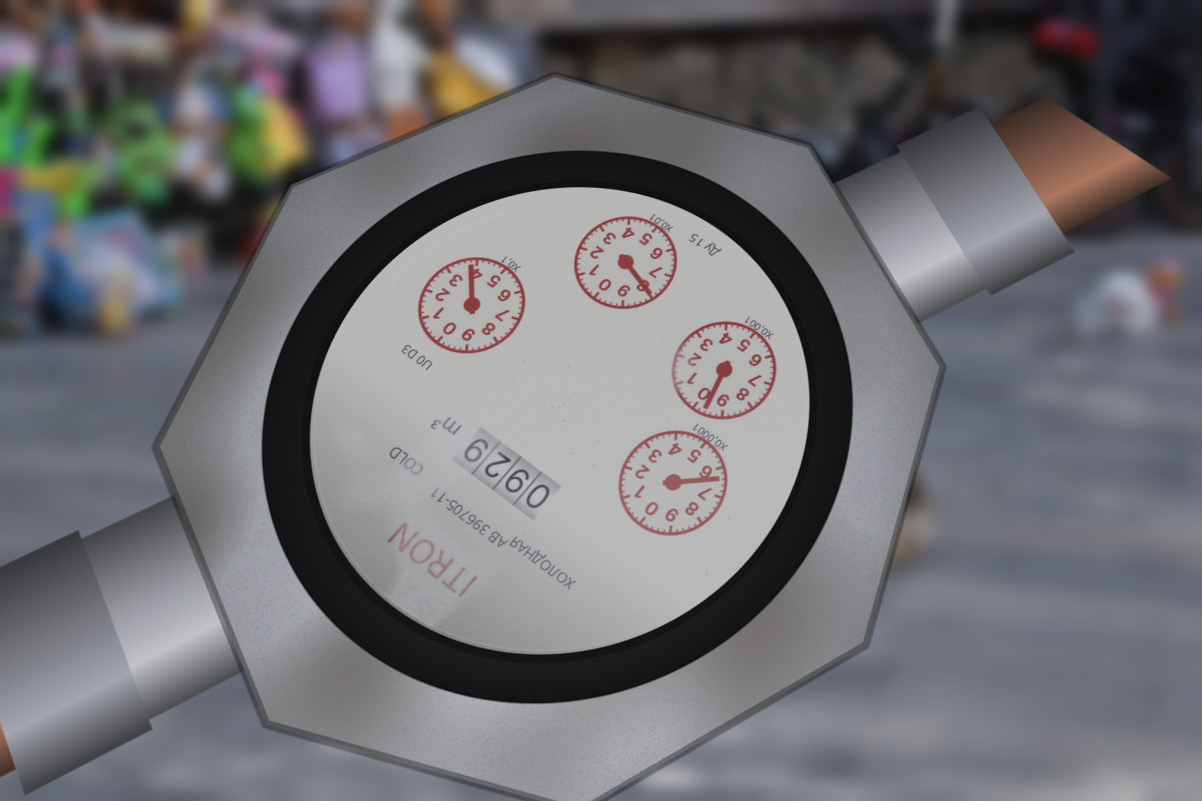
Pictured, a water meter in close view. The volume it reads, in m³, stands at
929.3796 m³
